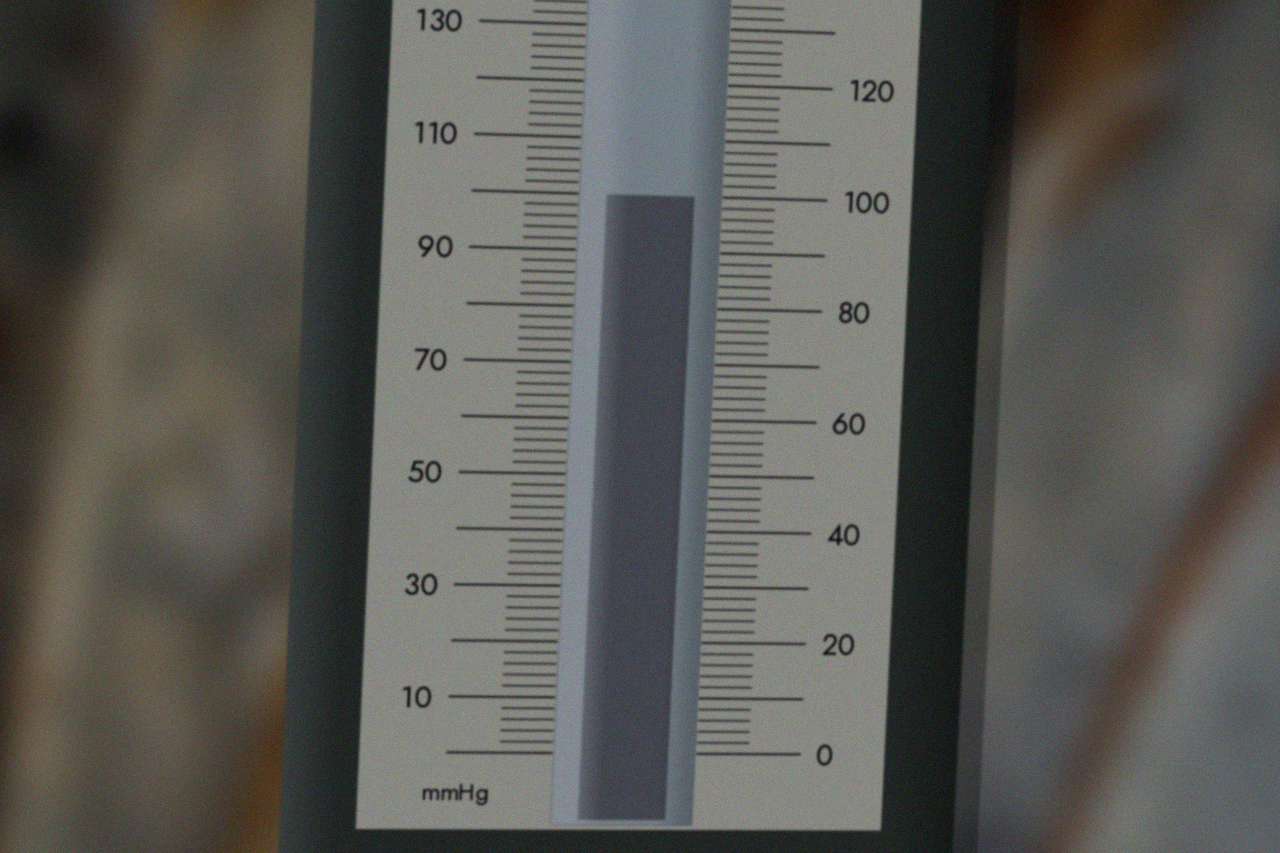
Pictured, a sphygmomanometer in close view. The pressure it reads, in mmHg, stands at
100 mmHg
